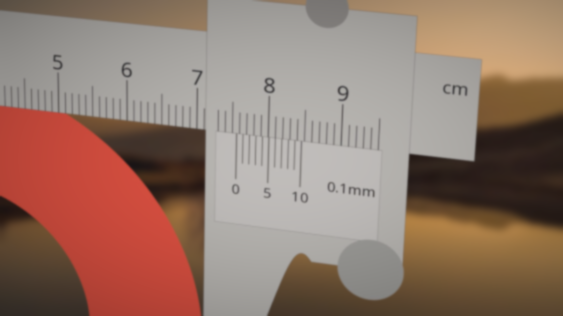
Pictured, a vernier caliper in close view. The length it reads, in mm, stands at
75.6 mm
